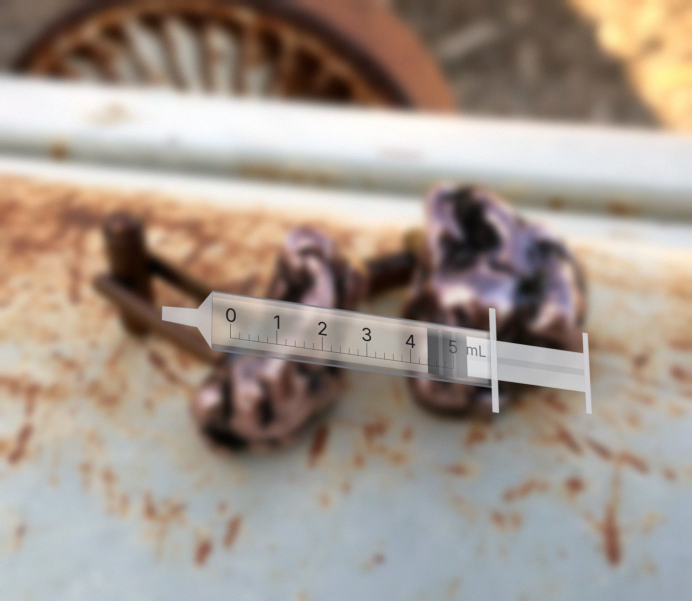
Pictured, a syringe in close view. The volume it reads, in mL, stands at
4.4 mL
